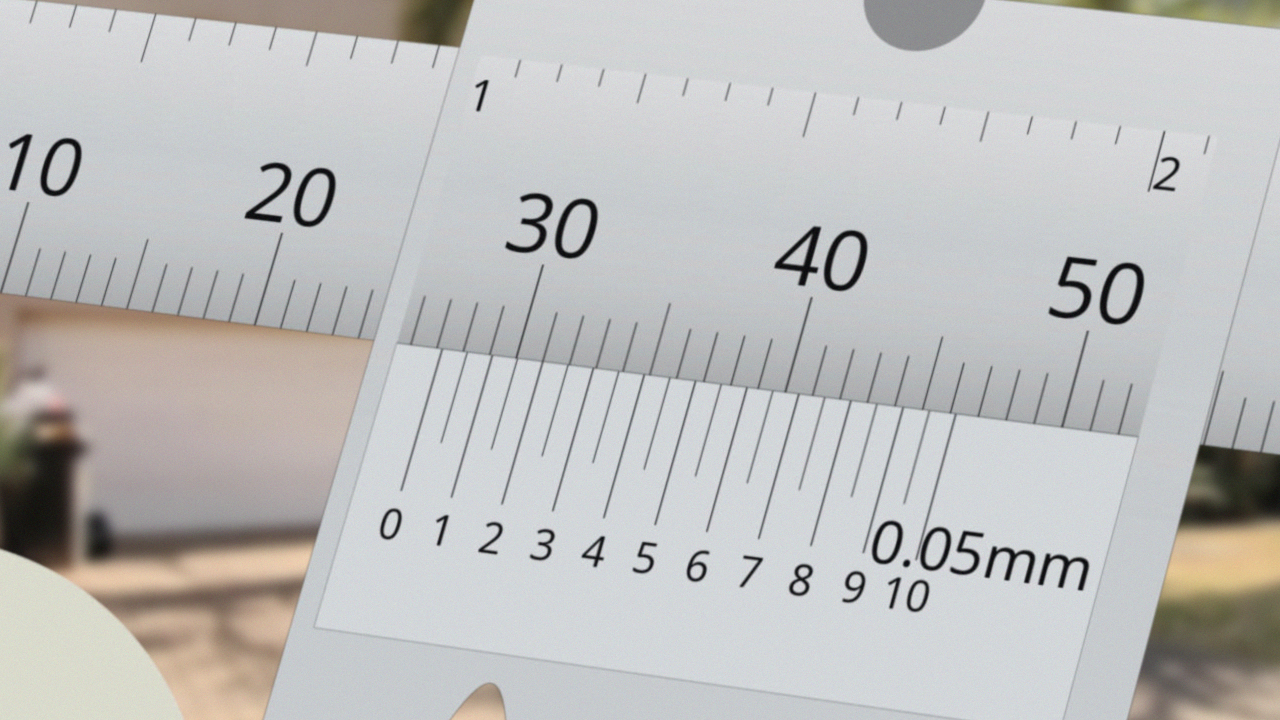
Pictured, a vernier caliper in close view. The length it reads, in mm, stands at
27.2 mm
